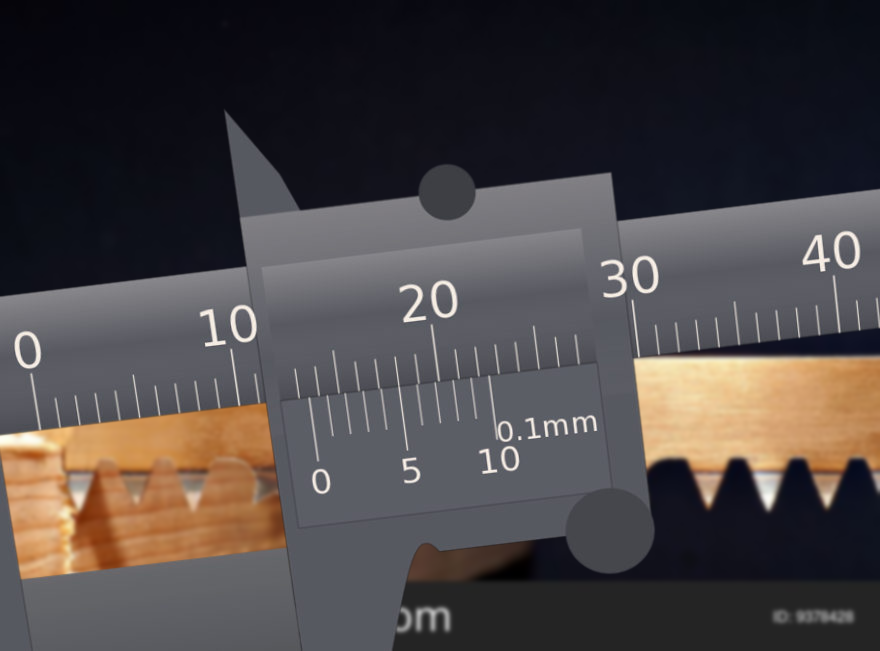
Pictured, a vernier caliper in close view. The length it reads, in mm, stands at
13.5 mm
